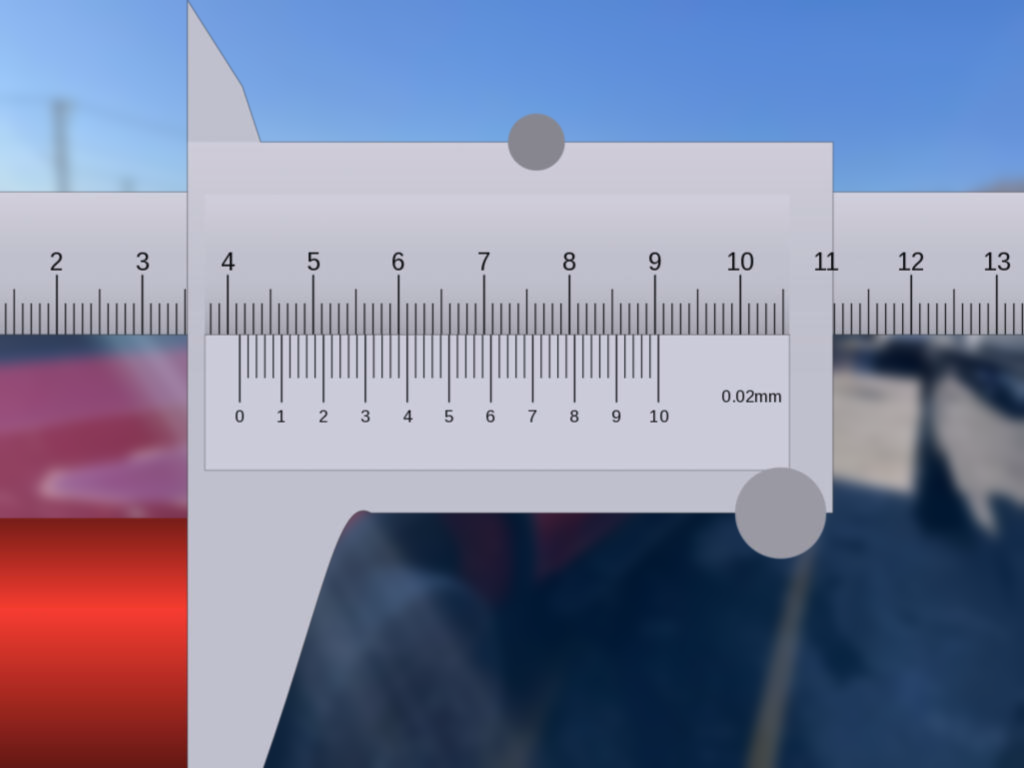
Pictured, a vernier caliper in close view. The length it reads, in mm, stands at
41.4 mm
